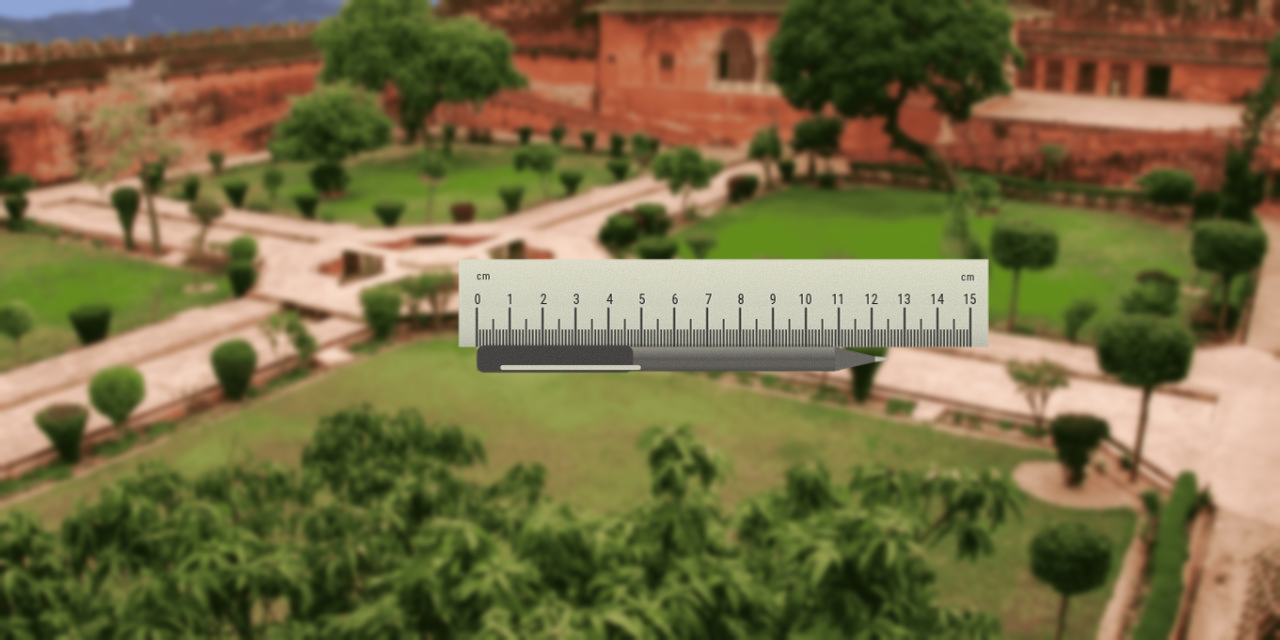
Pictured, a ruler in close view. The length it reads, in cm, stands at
12.5 cm
